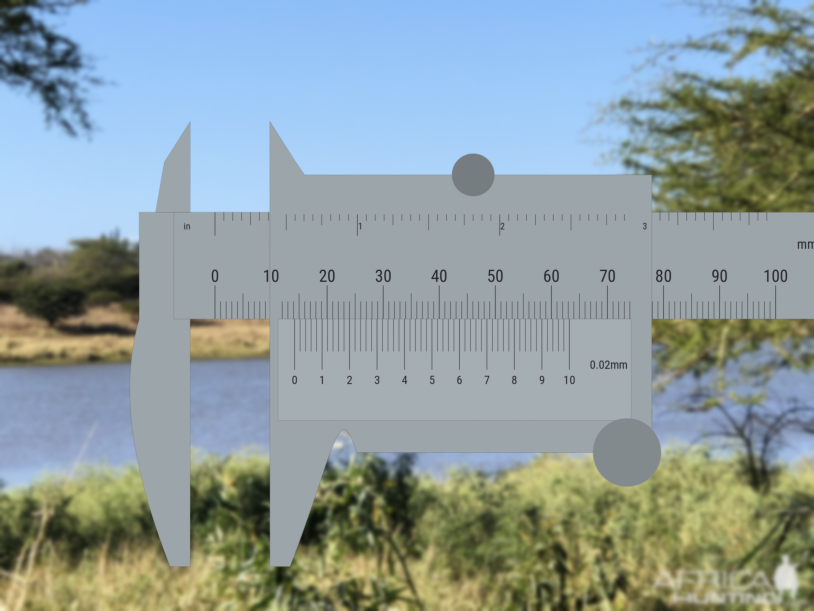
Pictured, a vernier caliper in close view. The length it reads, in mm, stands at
14.2 mm
